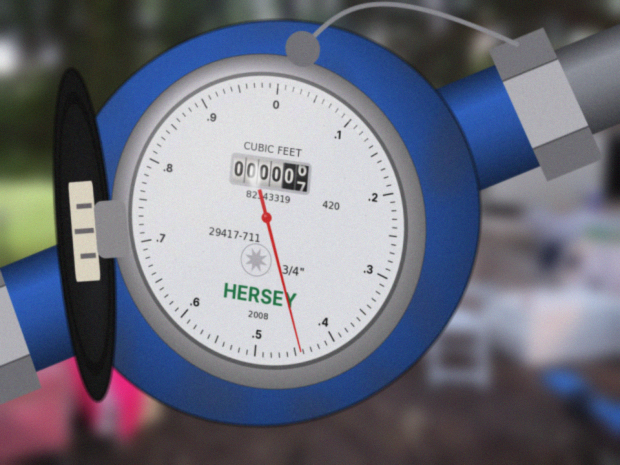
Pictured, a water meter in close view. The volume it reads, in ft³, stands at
6.44 ft³
